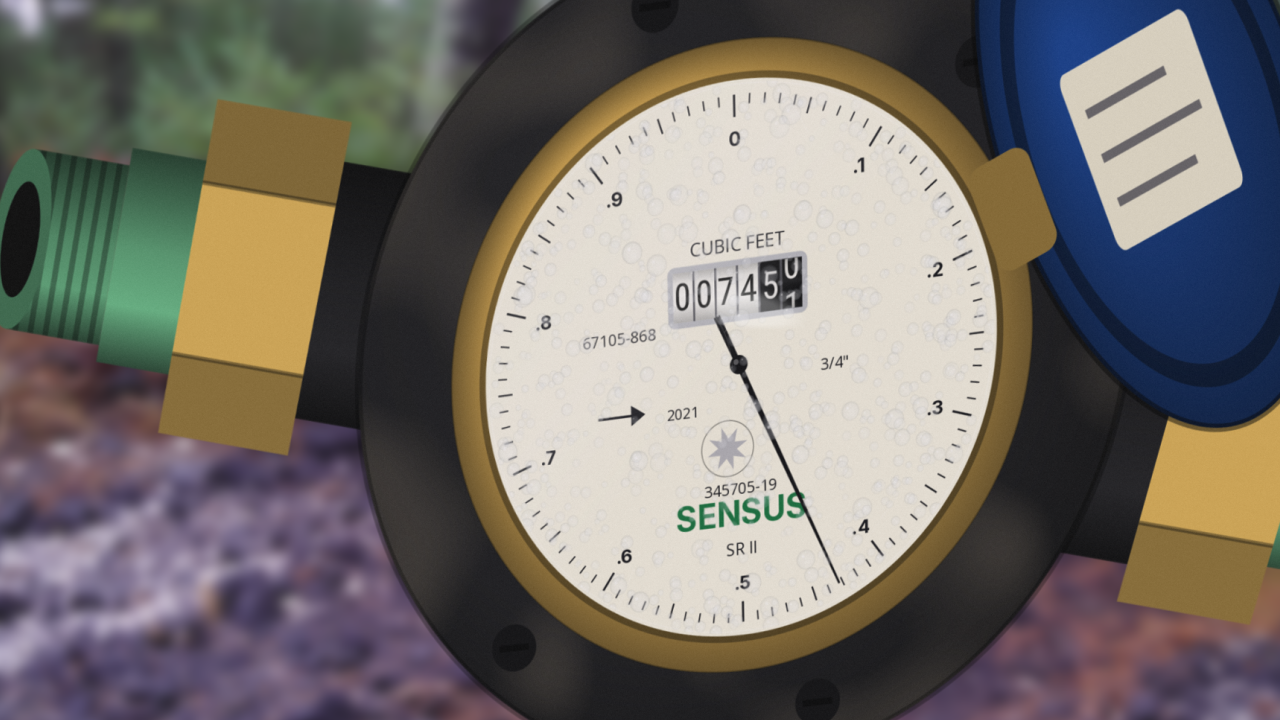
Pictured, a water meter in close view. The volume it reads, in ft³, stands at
7450.43 ft³
